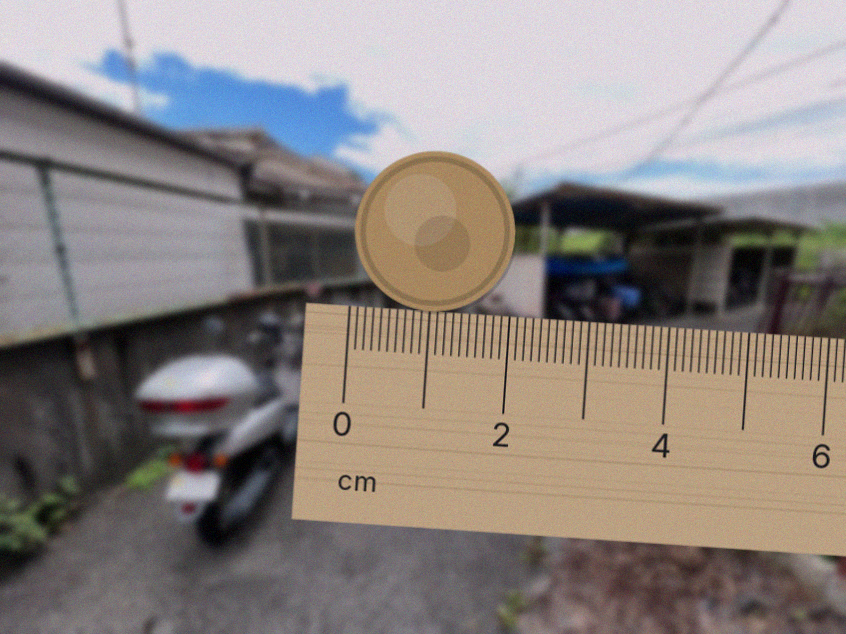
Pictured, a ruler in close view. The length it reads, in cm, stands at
2 cm
